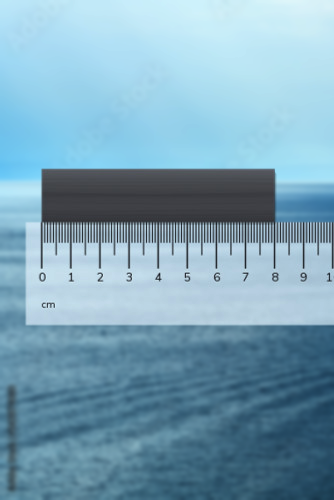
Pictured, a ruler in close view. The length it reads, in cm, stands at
8 cm
